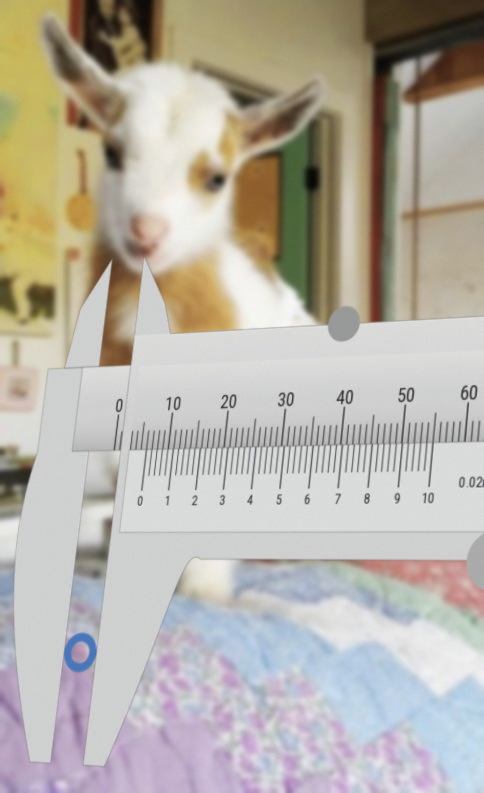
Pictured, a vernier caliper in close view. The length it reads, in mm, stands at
6.0 mm
